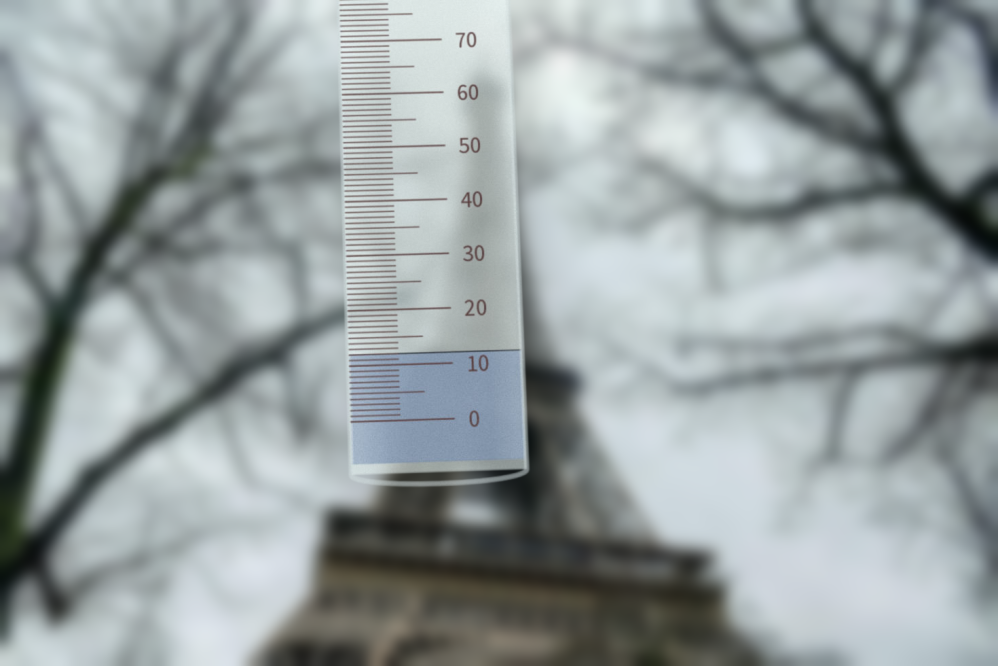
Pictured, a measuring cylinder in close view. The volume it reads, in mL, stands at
12 mL
